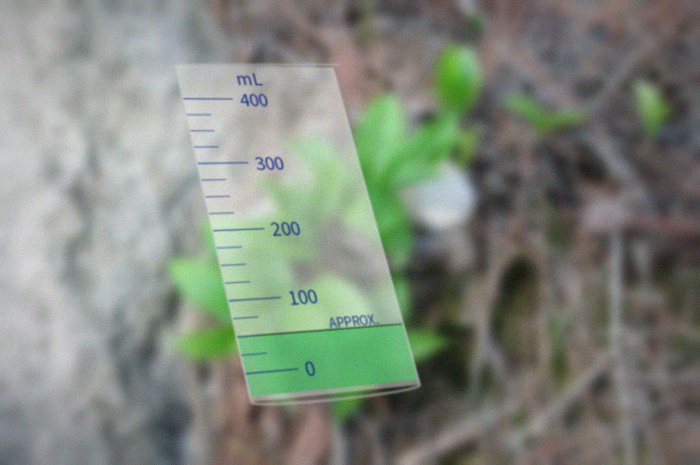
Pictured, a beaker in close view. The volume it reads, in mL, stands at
50 mL
